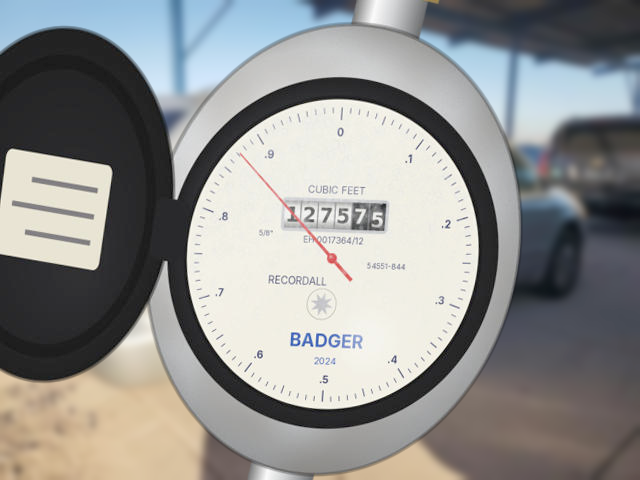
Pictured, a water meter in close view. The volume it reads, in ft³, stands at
127574.87 ft³
